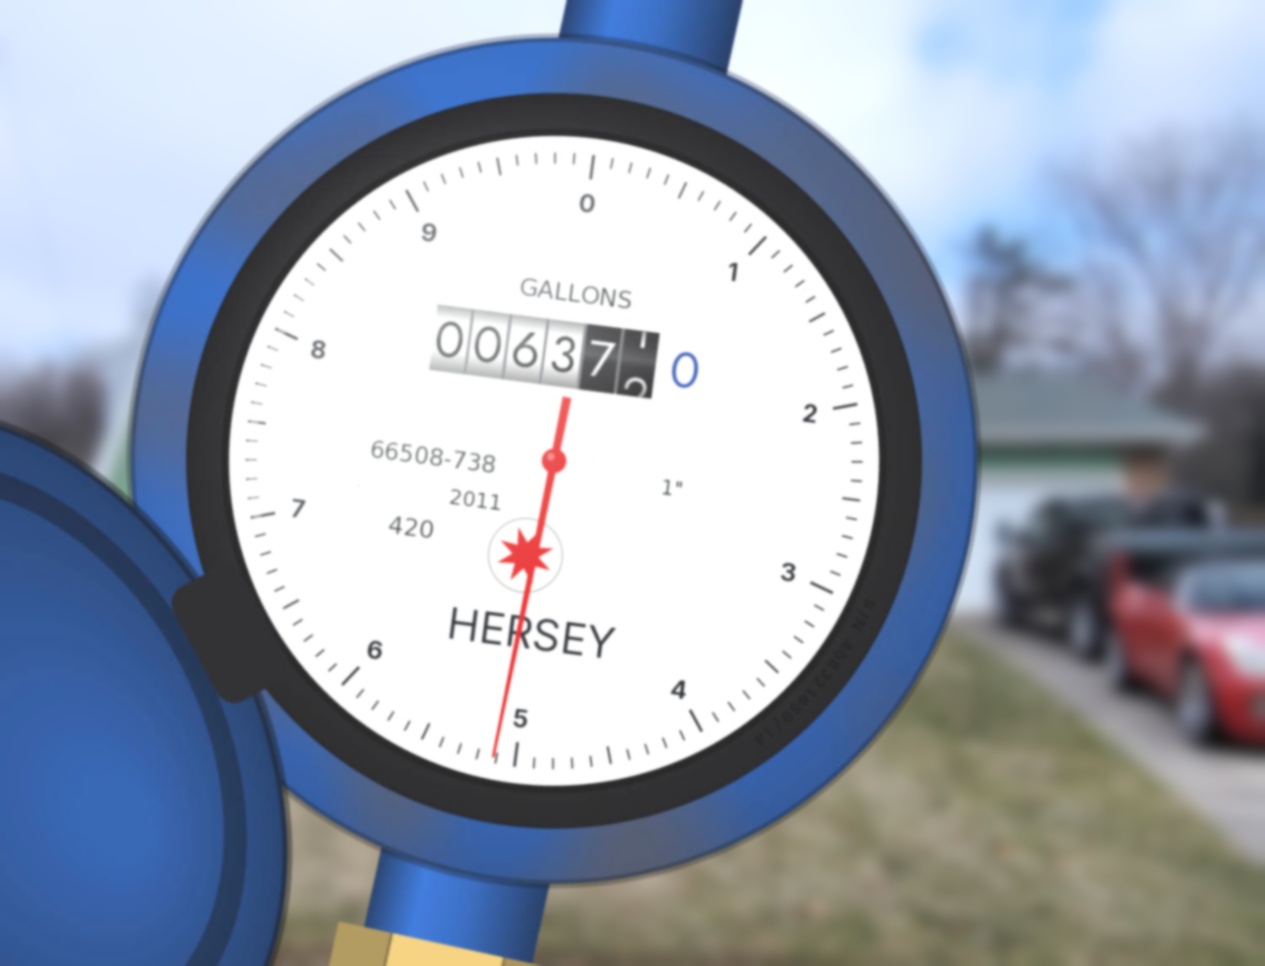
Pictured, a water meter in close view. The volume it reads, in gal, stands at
63715.1 gal
